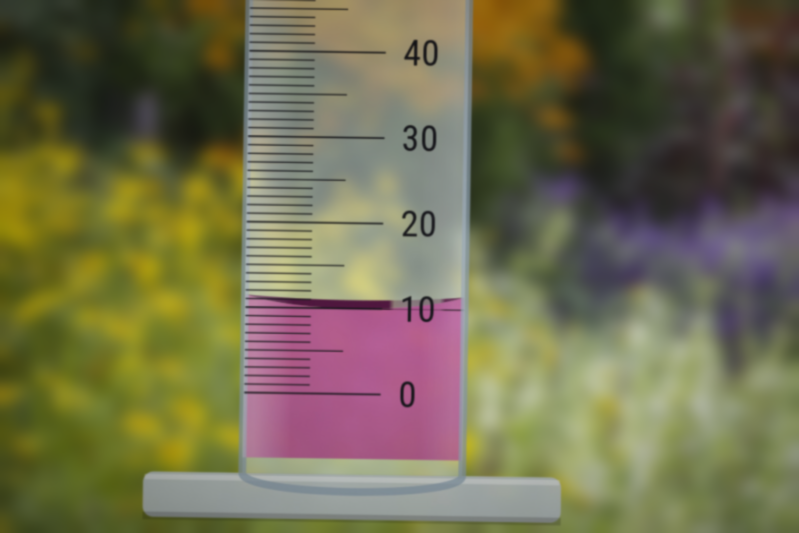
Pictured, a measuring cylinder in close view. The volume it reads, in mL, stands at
10 mL
